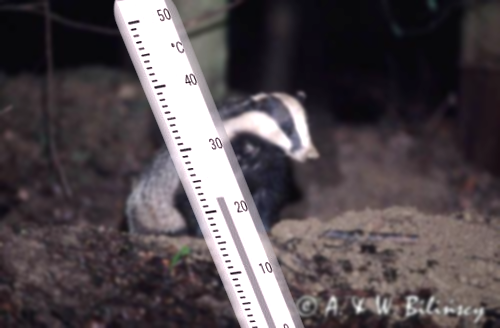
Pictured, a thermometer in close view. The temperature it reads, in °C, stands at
22 °C
